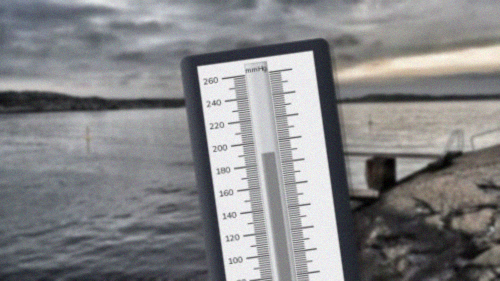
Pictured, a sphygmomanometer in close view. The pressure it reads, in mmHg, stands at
190 mmHg
